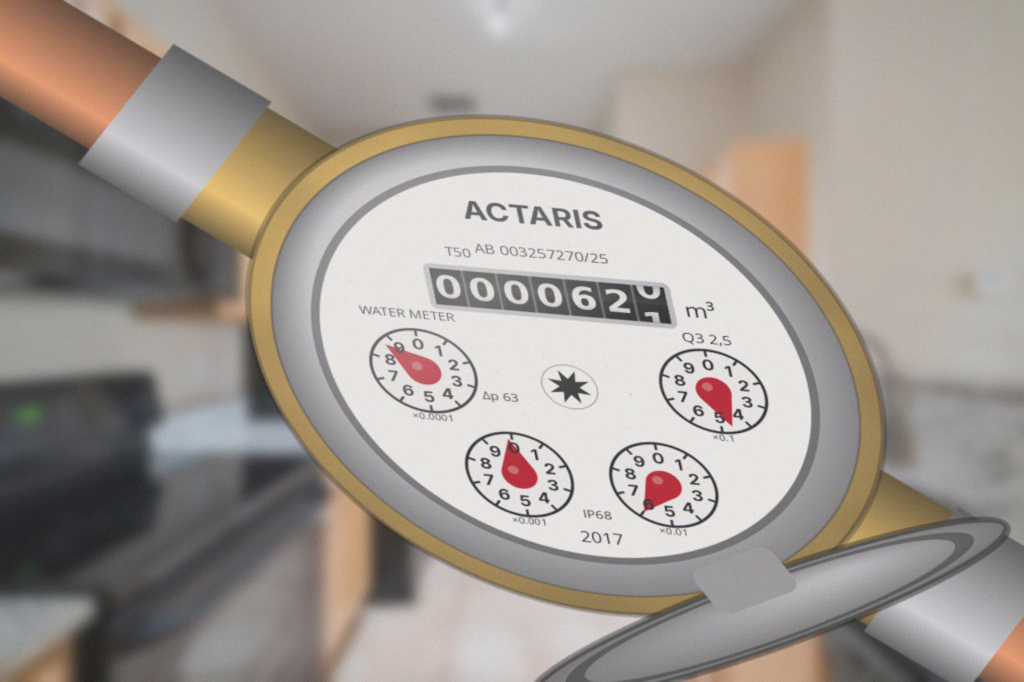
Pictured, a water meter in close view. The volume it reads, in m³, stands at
620.4598 m³
